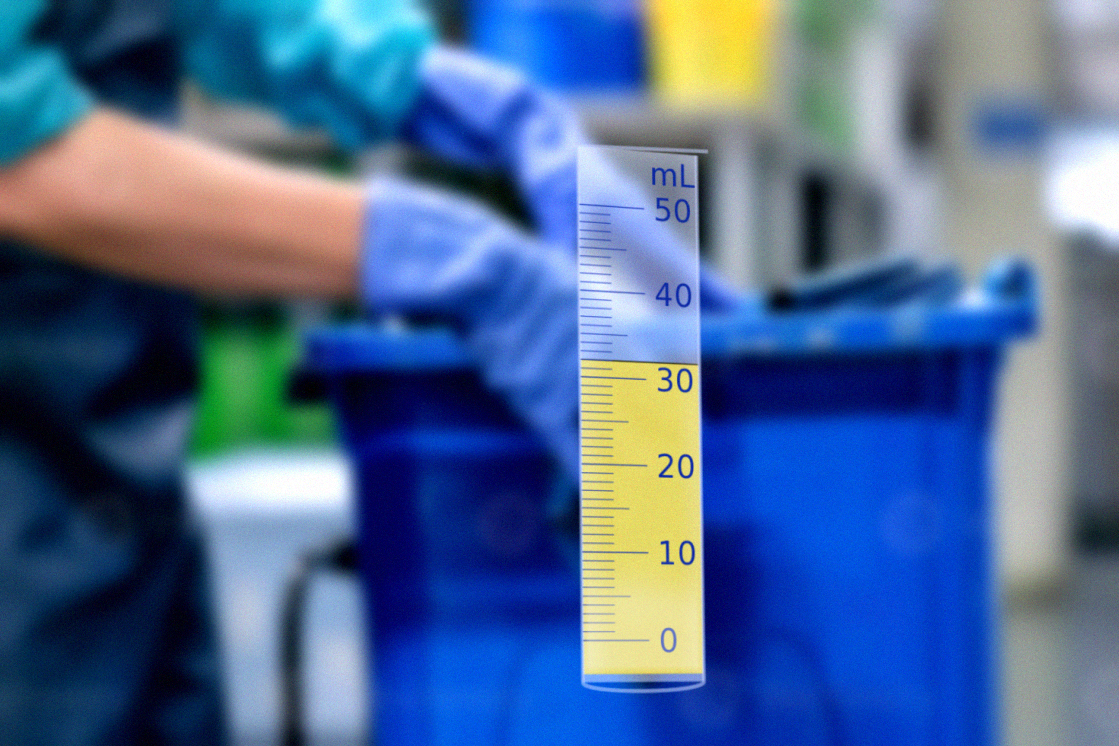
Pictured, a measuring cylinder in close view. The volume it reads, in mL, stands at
32 mL
